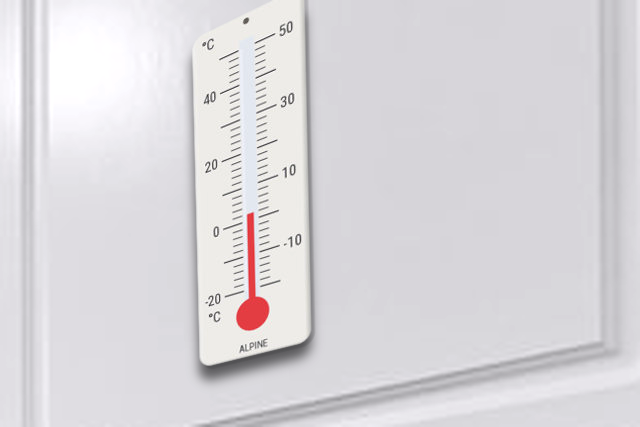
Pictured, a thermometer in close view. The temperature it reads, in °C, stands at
2 °C
